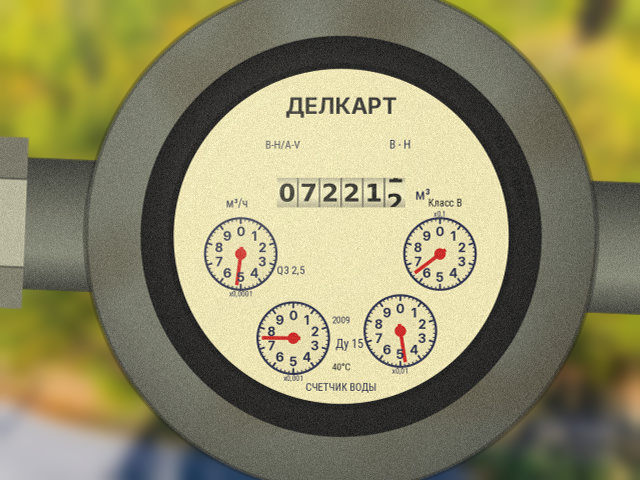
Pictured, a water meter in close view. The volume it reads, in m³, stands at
72211.6475 m³
